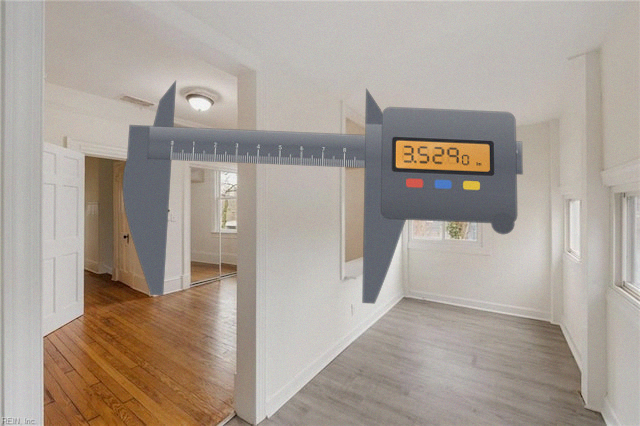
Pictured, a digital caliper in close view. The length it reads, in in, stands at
3.5290 in
